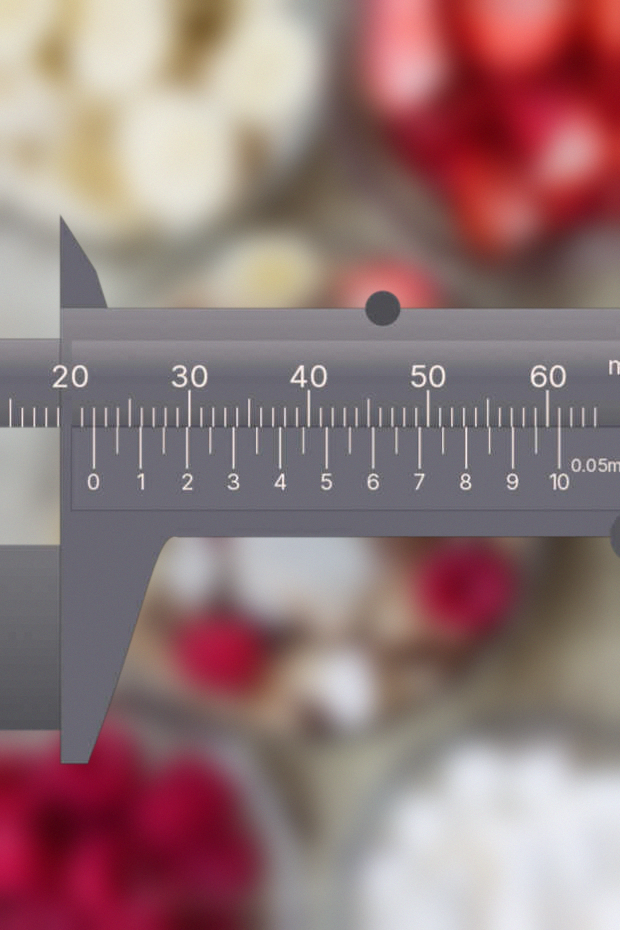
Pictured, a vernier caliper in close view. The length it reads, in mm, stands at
22.0 mm
